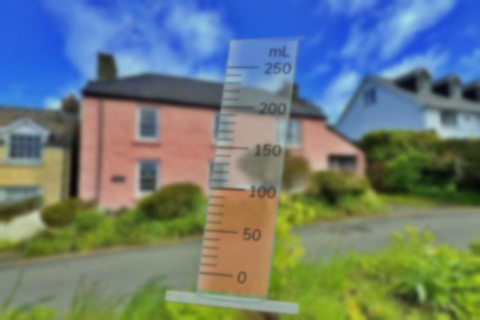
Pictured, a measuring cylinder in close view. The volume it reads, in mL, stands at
100 mL
